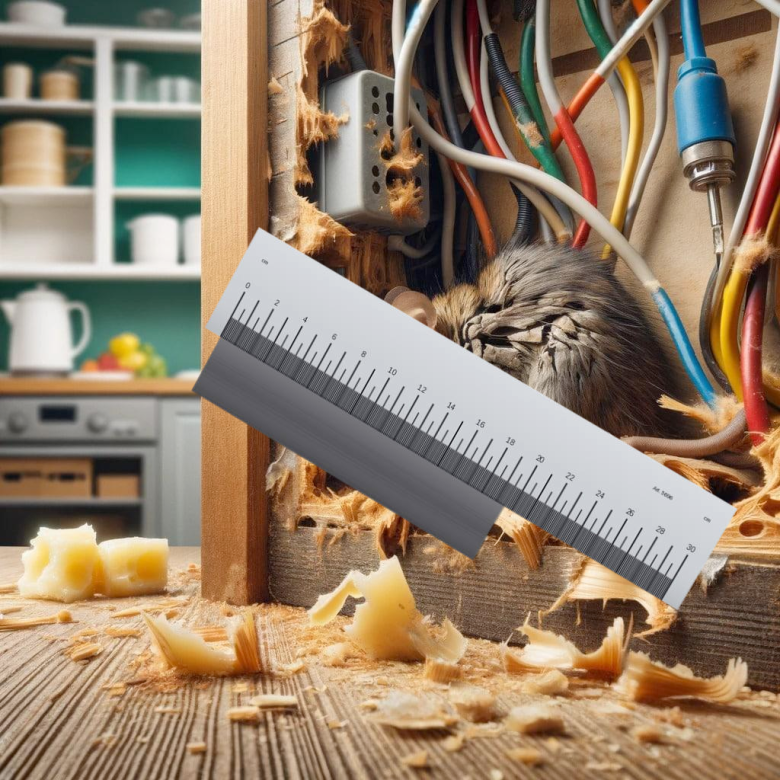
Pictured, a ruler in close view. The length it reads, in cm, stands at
19.5 cm
